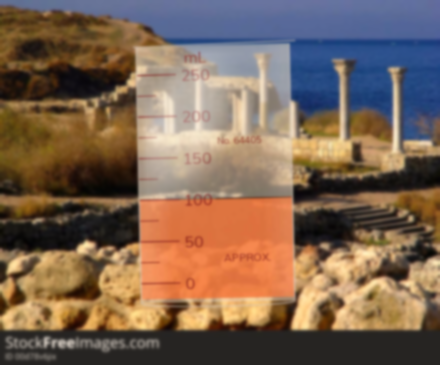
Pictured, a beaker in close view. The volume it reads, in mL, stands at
100 mL
